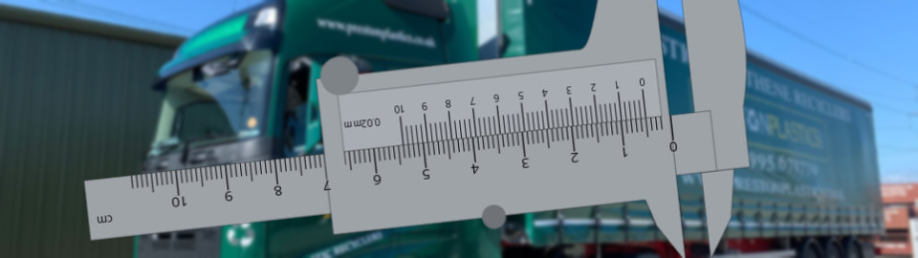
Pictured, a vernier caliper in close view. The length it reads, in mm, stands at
5.0 mm
